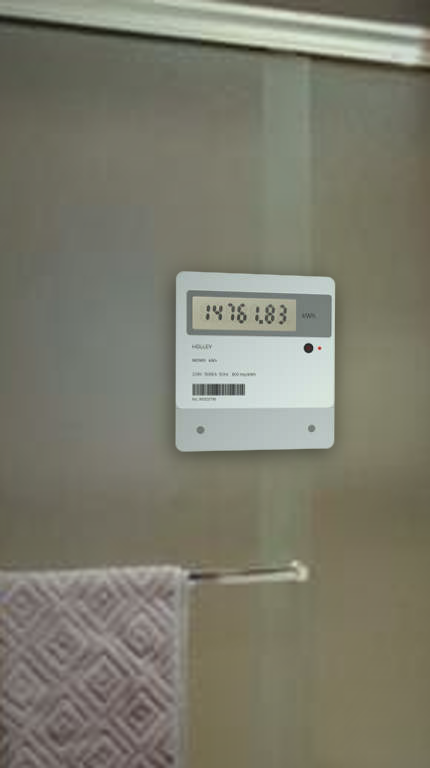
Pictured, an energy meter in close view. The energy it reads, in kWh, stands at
14761.83 kWh
